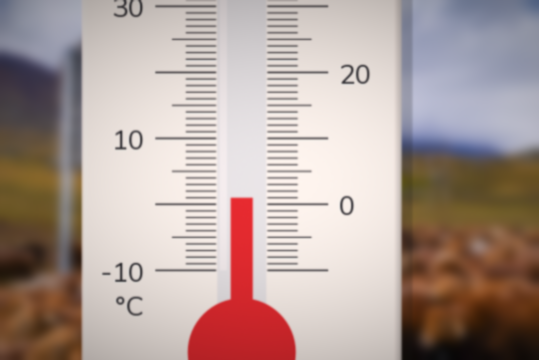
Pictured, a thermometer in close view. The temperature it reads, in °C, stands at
1 °C
